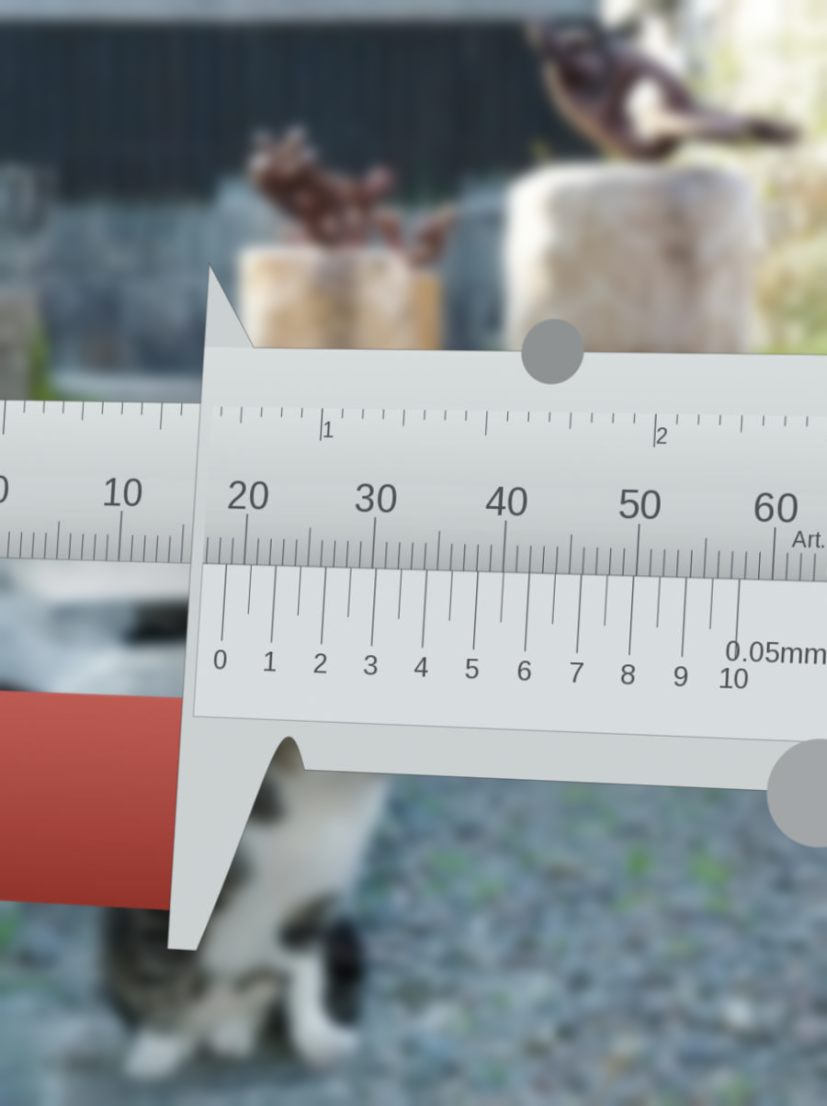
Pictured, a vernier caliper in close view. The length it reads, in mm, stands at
18.6 mm
